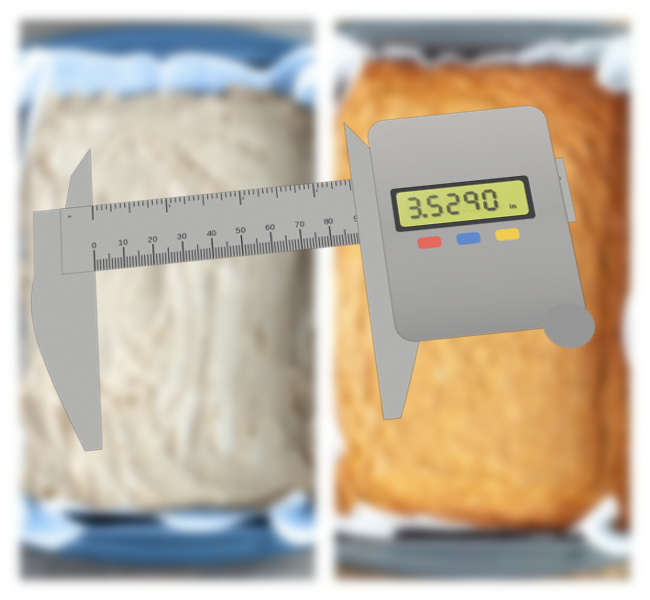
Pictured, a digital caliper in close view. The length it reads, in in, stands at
3.5290 in
